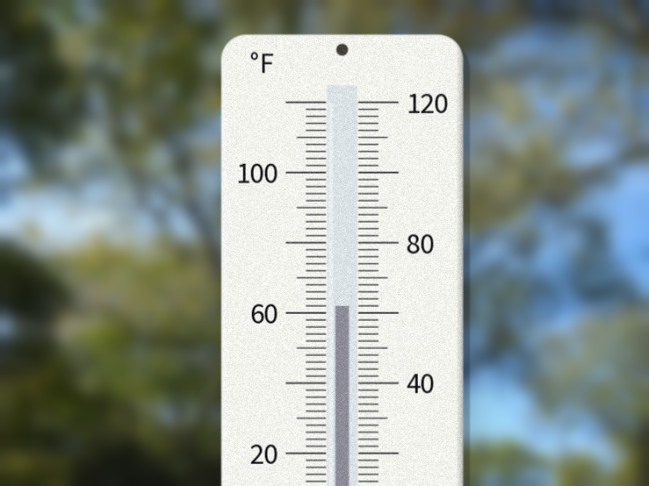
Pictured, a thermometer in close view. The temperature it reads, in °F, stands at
62 °F
